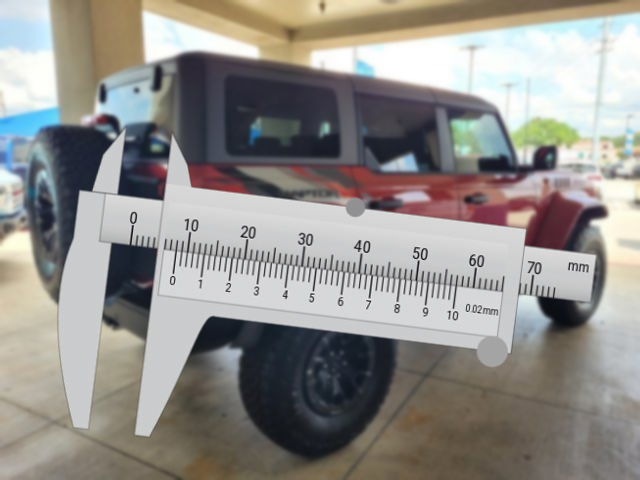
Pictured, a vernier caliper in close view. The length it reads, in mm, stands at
8.0 mm
